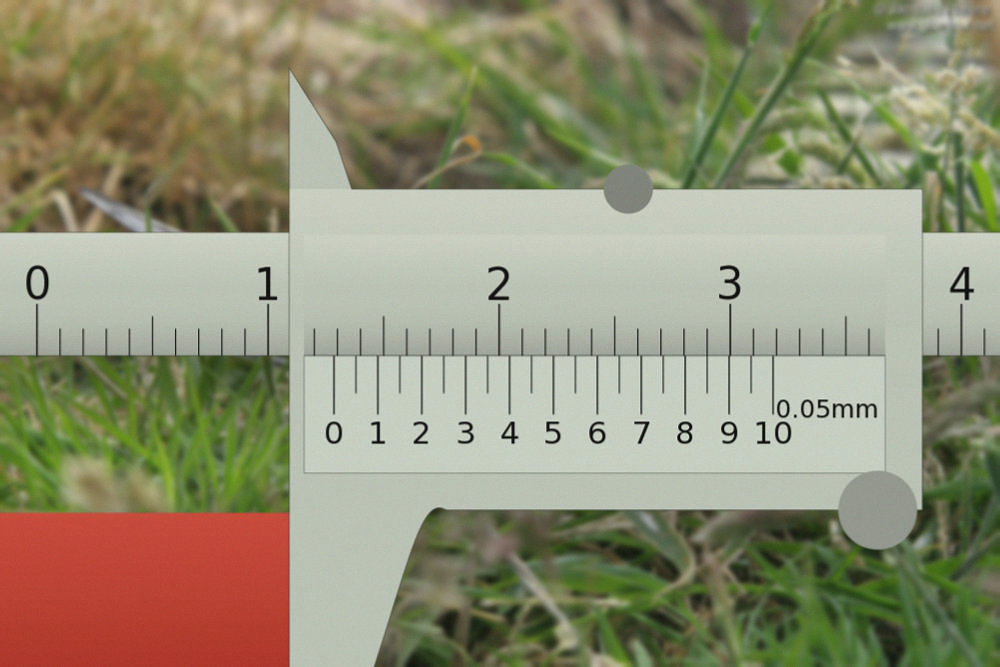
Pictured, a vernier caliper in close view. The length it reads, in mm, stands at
12.85 mm
